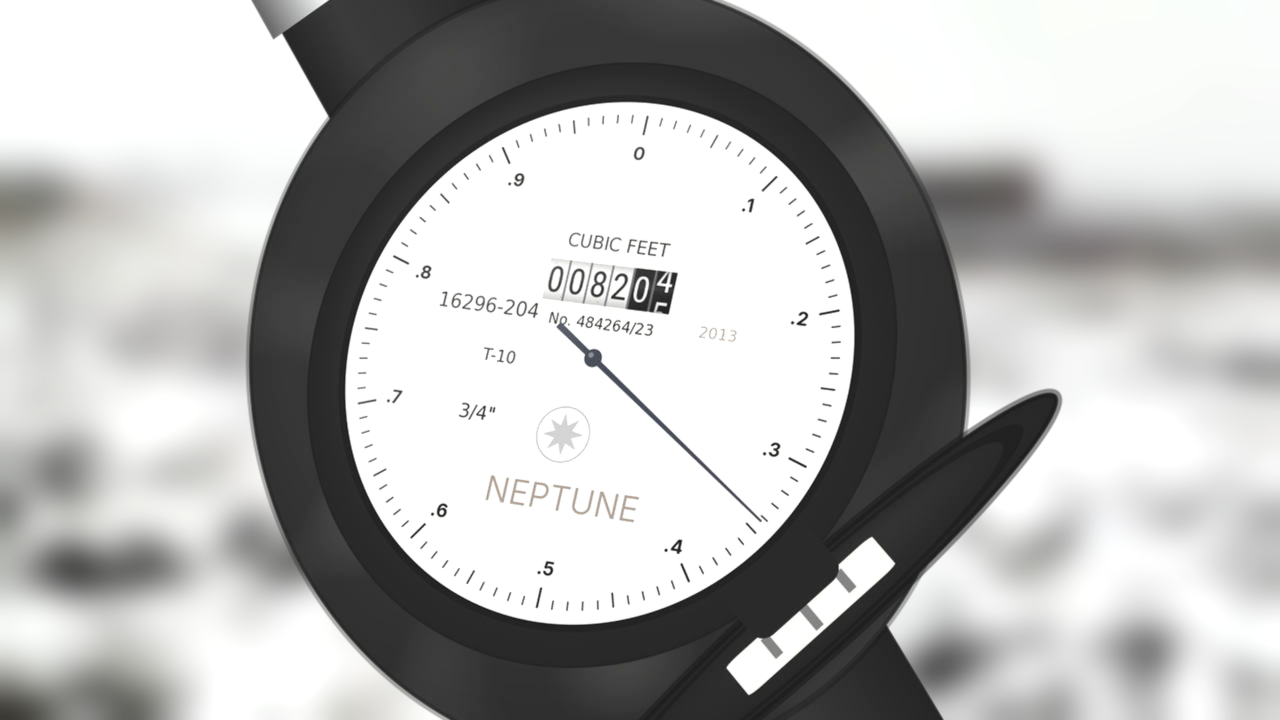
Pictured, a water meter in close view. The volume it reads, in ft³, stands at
8204.34 ft³
